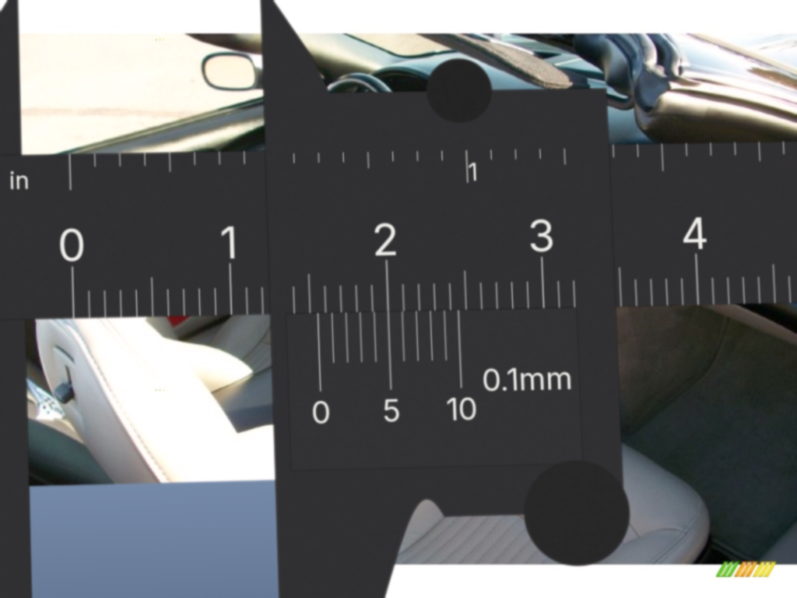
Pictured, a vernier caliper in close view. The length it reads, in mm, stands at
15.5 mm
